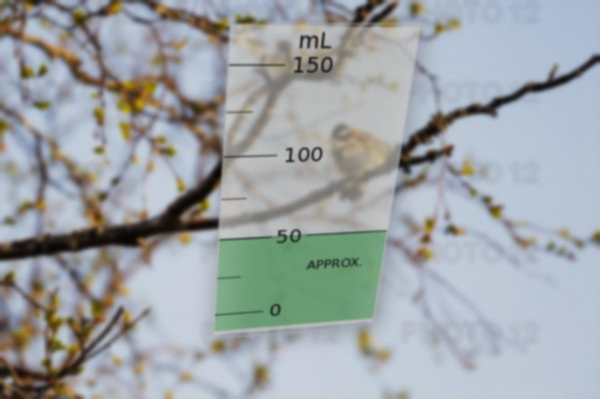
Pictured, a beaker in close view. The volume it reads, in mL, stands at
50 mL
